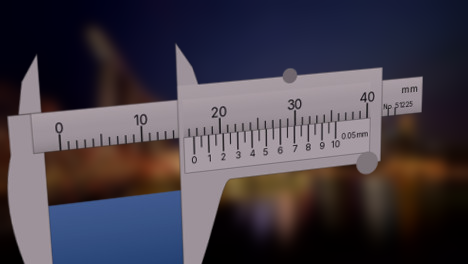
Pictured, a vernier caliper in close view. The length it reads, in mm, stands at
16.6 mm
